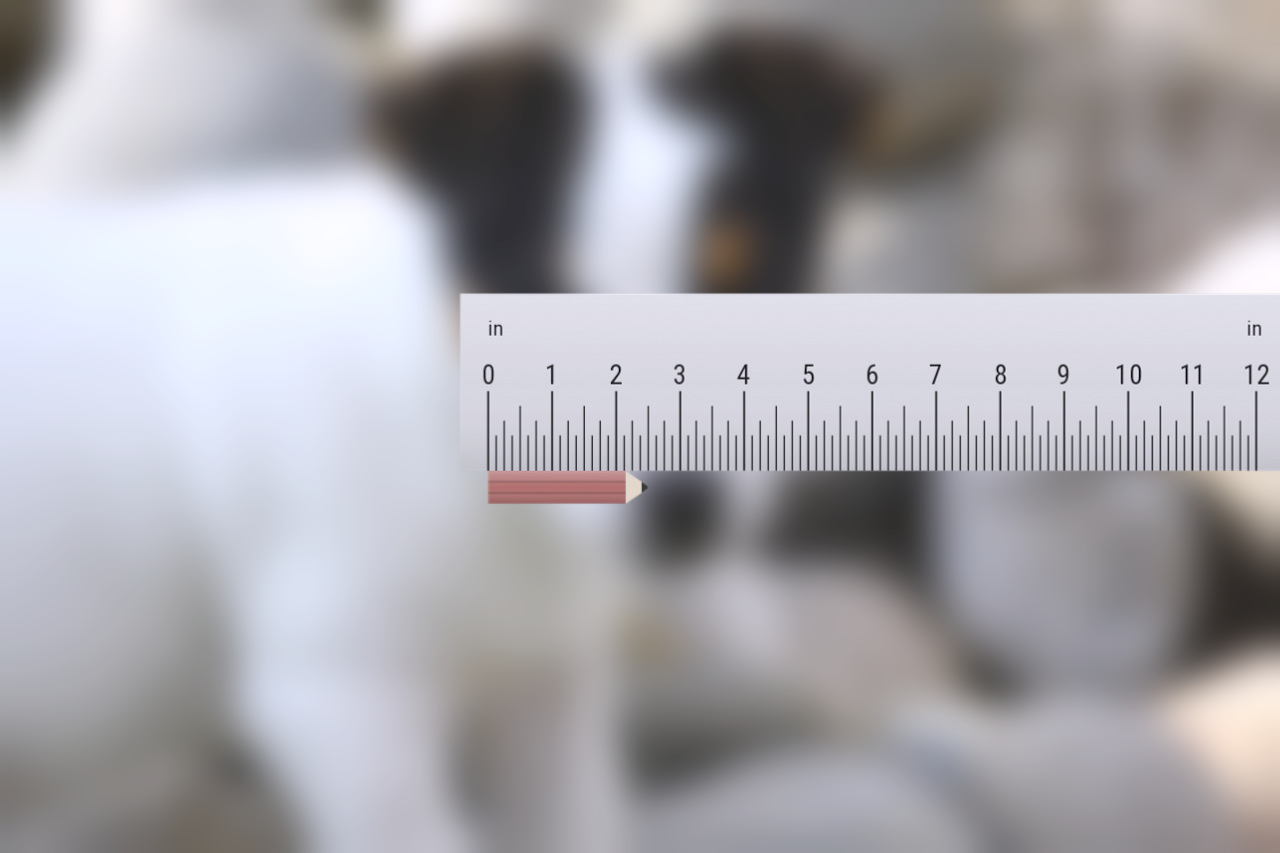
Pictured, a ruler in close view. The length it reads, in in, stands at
2.5 in
